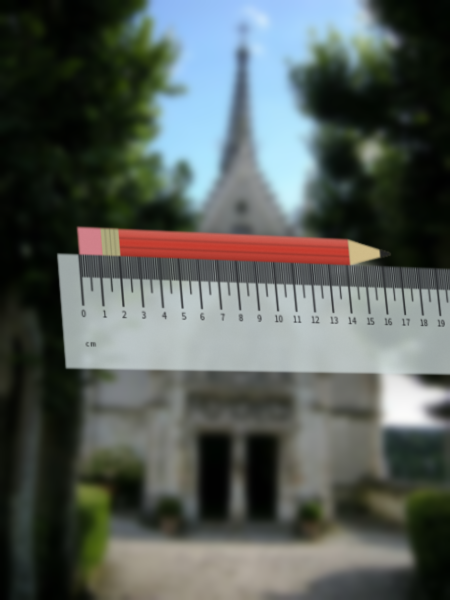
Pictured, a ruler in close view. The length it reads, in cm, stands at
16.5 cm
